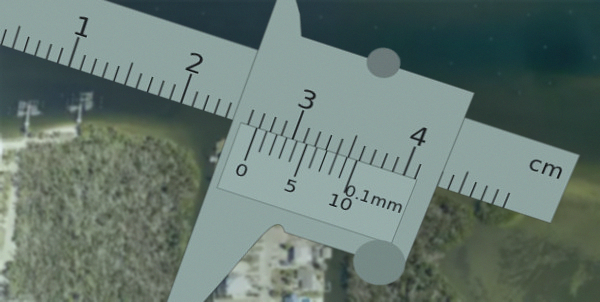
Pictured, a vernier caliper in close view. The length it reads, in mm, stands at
26.8 mm
